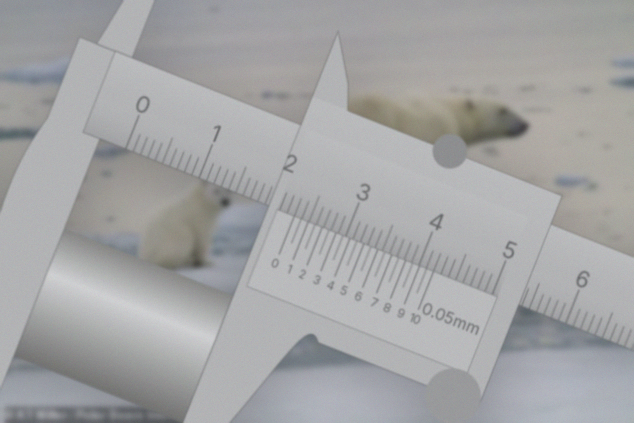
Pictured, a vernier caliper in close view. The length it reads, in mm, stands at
23.0 mm
